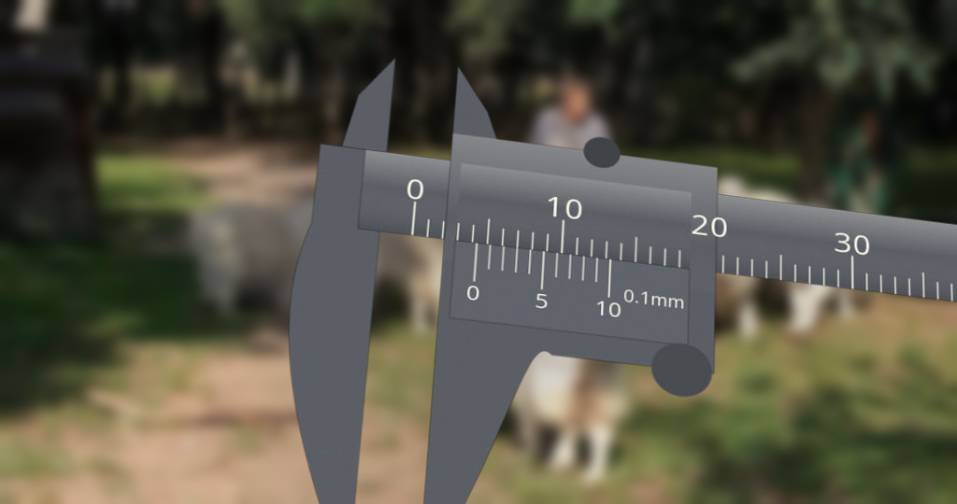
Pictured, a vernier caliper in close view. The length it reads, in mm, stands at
4.3 mm
